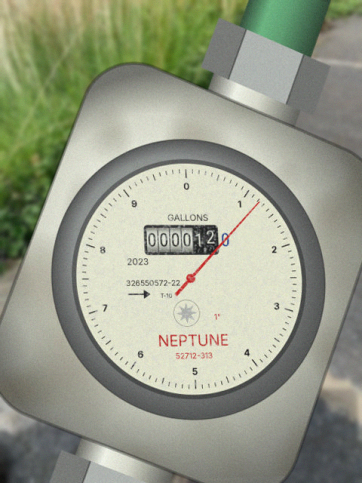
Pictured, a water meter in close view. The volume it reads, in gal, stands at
121.2 gal
